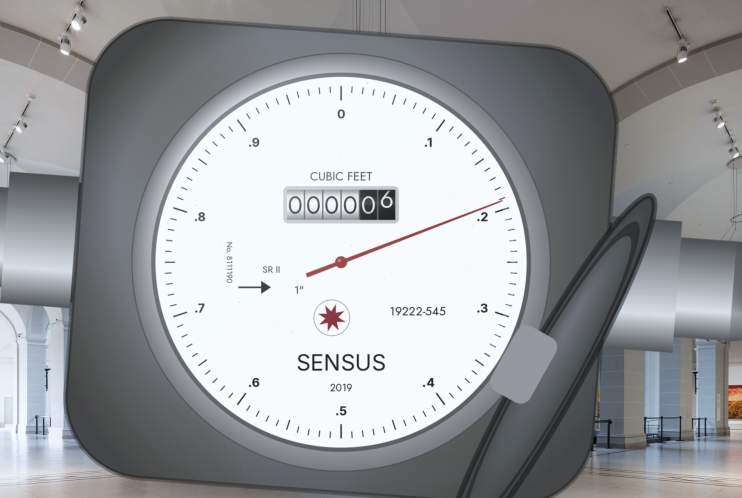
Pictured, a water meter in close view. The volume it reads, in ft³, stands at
6.19 ft³
